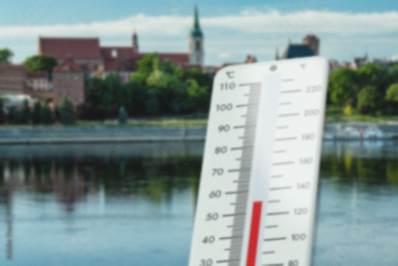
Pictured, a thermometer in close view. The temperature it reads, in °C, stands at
55 °C
